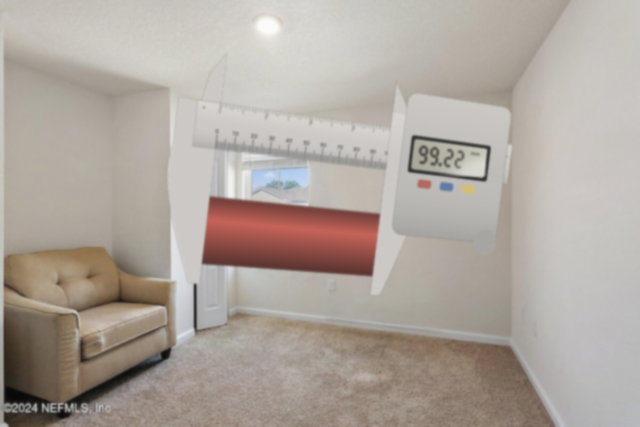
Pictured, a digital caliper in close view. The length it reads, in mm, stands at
99.22 mm
